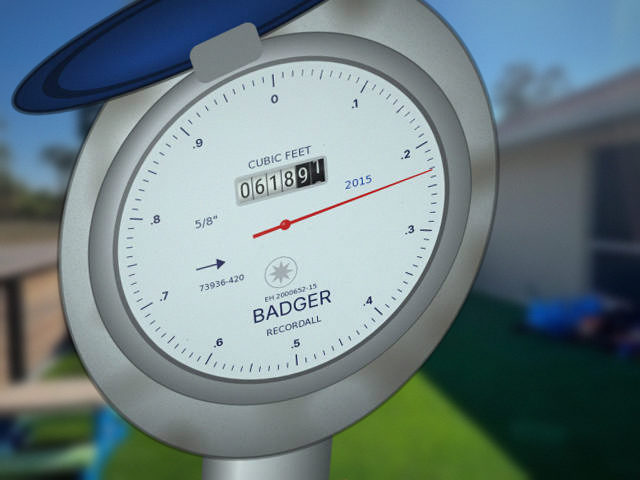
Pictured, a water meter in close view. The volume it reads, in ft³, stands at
61891.23 ft³
